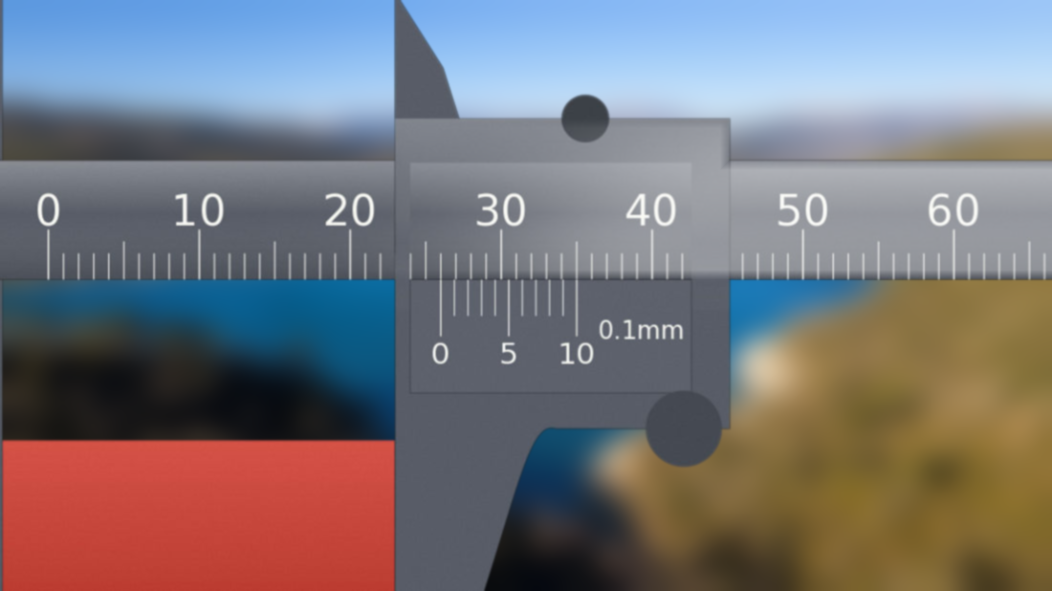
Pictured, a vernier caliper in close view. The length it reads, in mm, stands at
26.0 mm
